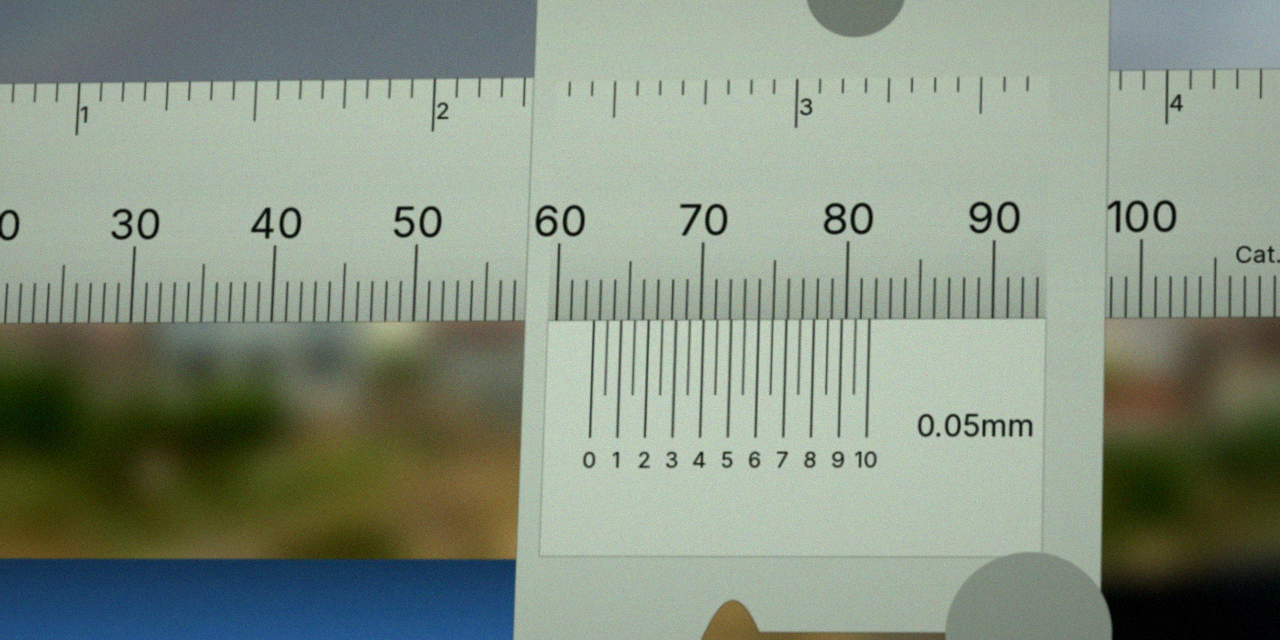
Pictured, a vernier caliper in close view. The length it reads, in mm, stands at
62.6 mm
